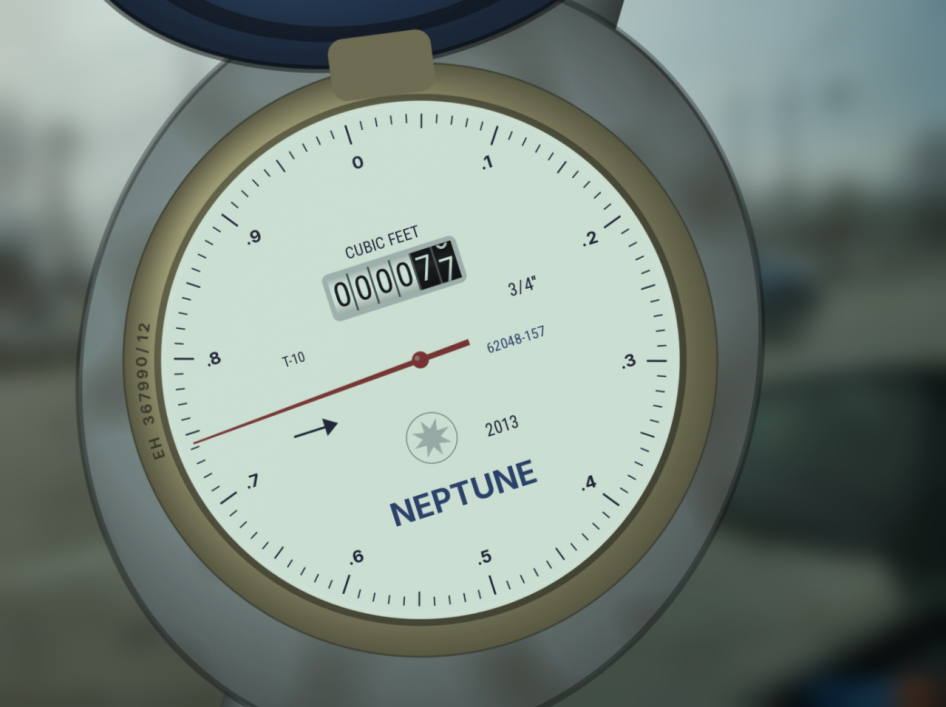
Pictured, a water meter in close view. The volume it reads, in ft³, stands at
76.74 ft³
